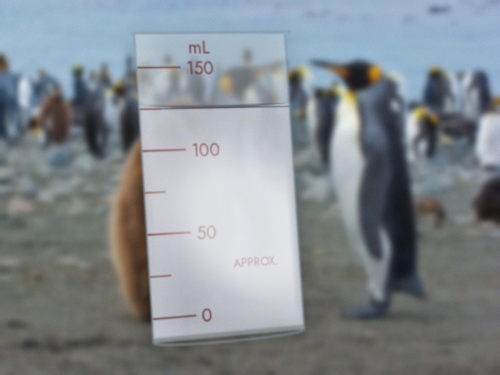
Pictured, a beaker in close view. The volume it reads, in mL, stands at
125 mL
